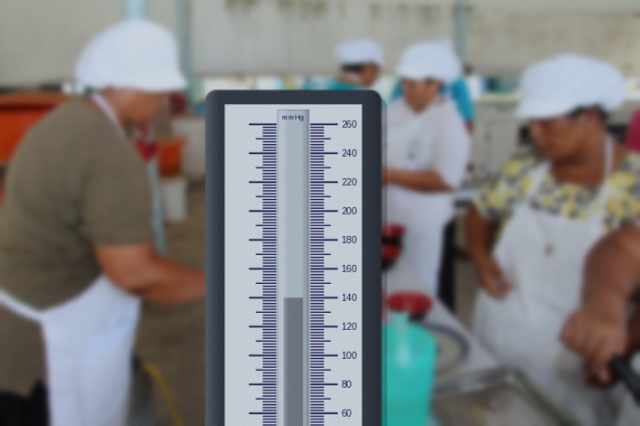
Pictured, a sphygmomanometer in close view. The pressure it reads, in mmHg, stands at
140 mmHg
